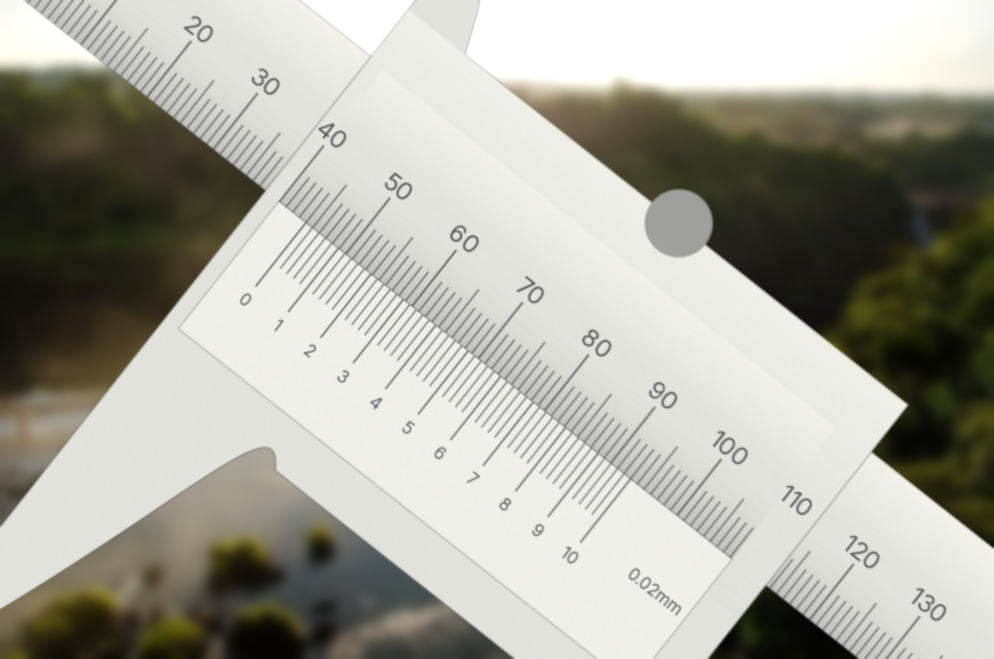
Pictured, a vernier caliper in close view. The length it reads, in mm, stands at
44.0 mm
